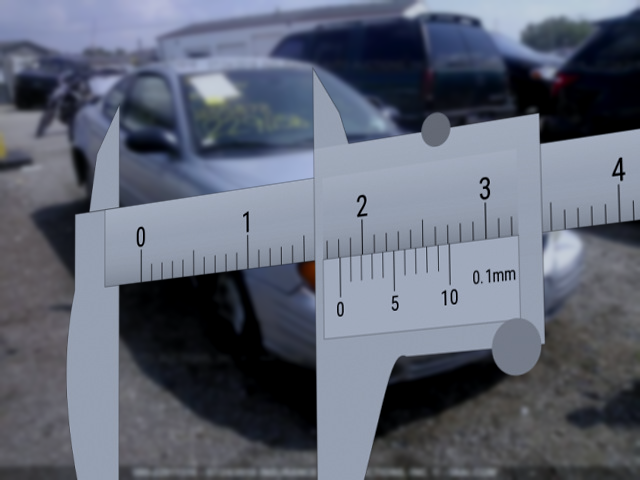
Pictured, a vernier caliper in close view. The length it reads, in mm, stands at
18.1 mm
